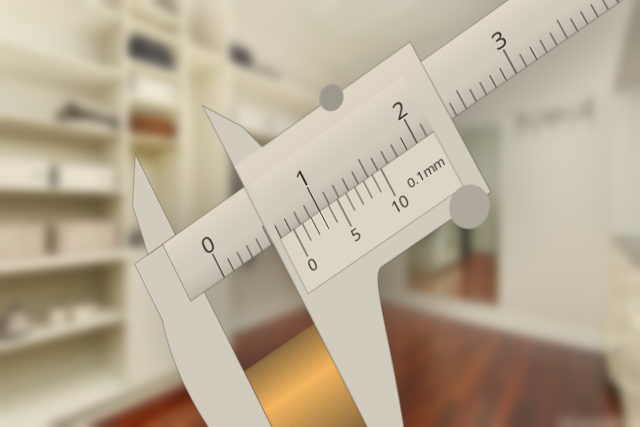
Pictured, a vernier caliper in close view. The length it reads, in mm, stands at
7.3 mm
